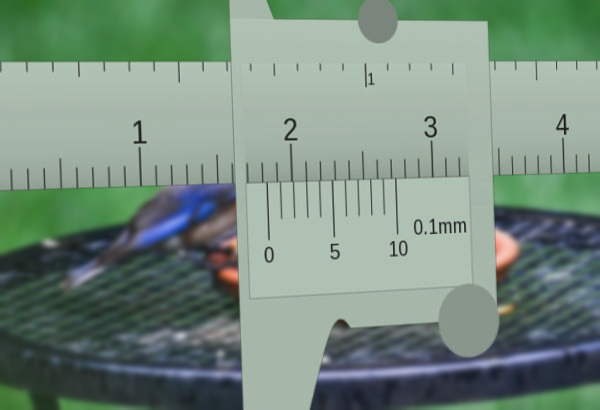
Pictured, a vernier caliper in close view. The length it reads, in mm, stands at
18.3 mm
